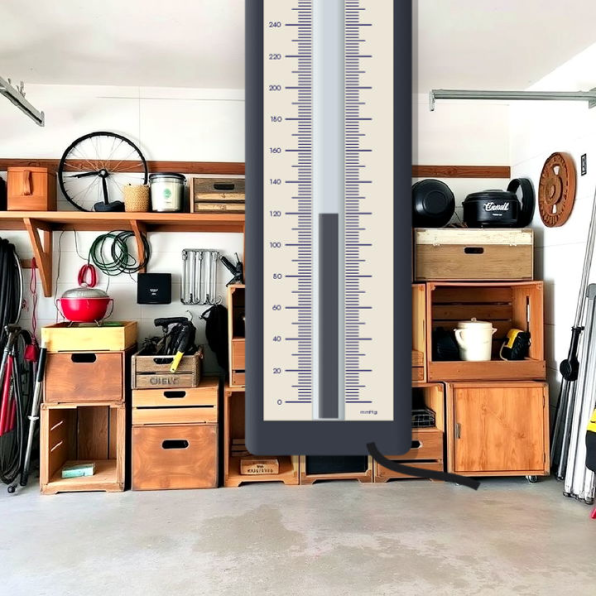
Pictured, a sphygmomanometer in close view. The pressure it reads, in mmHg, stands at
120 mmHg
